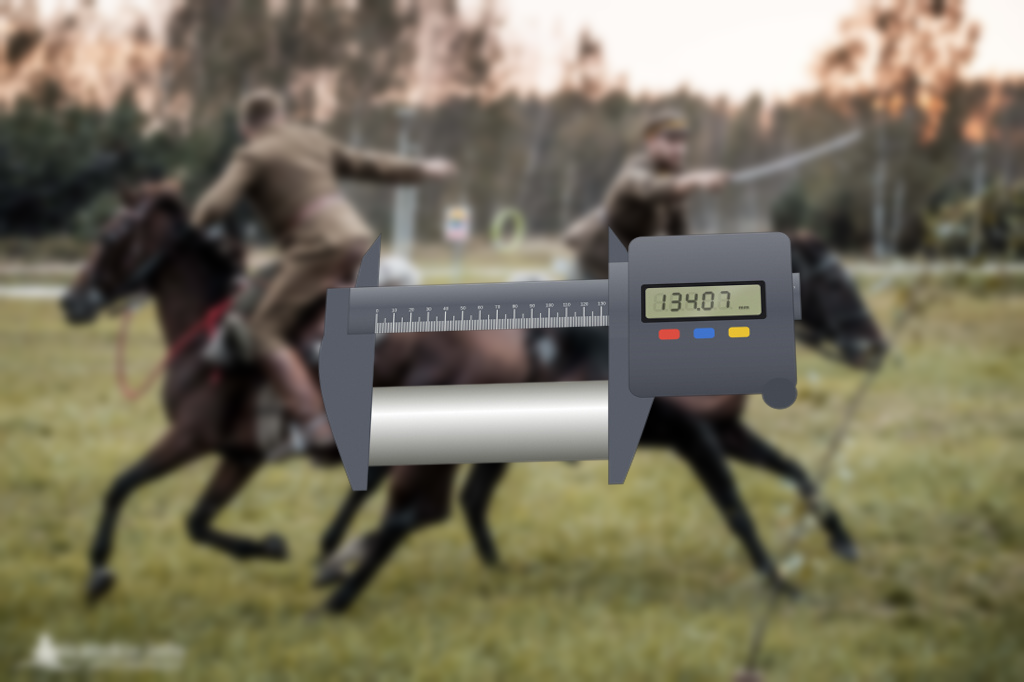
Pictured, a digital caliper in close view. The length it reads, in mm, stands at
134.07 mm
